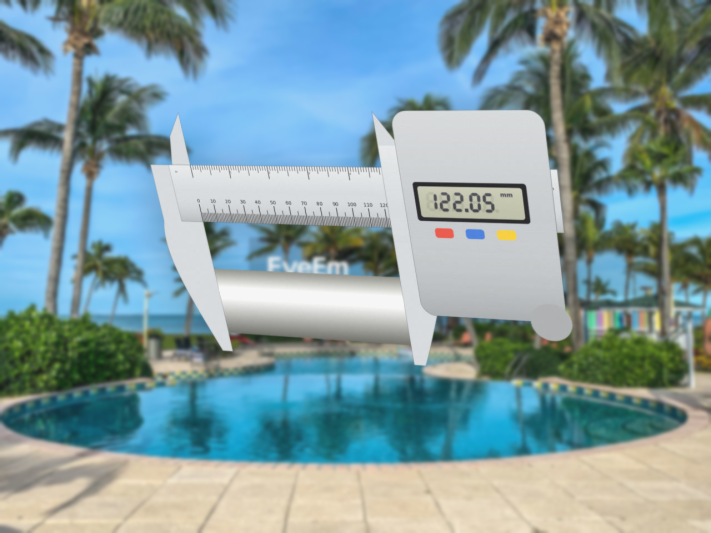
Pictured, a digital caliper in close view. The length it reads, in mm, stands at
122.05 mm
